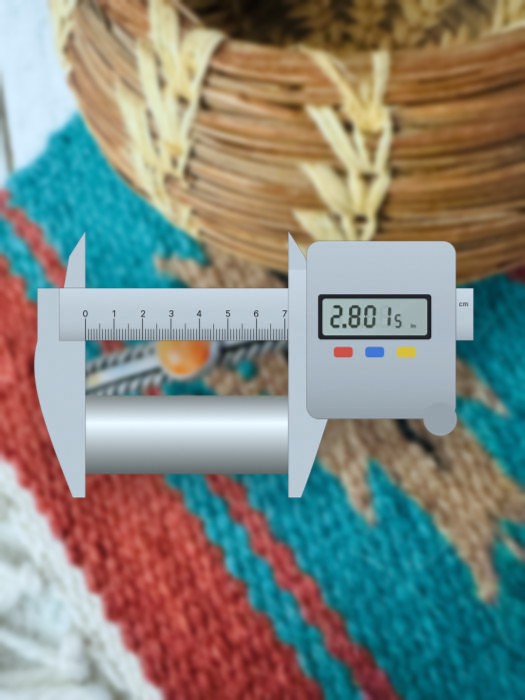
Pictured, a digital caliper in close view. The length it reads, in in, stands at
2.8015 in
